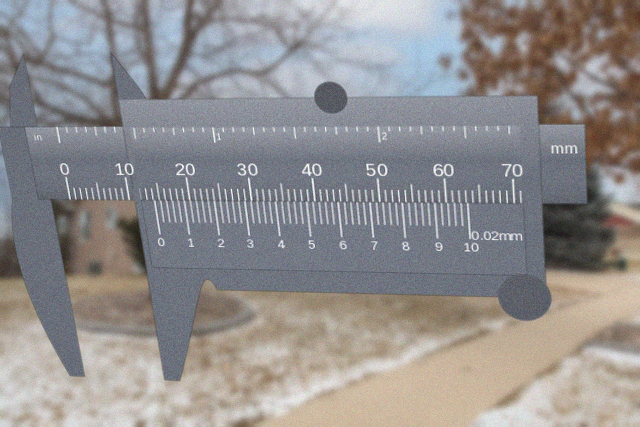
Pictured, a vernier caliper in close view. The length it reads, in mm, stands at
14.2 mm
